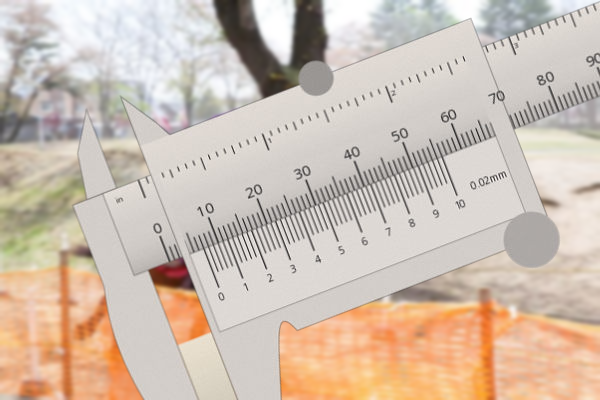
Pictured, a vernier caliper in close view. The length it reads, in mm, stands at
7.0 mm
